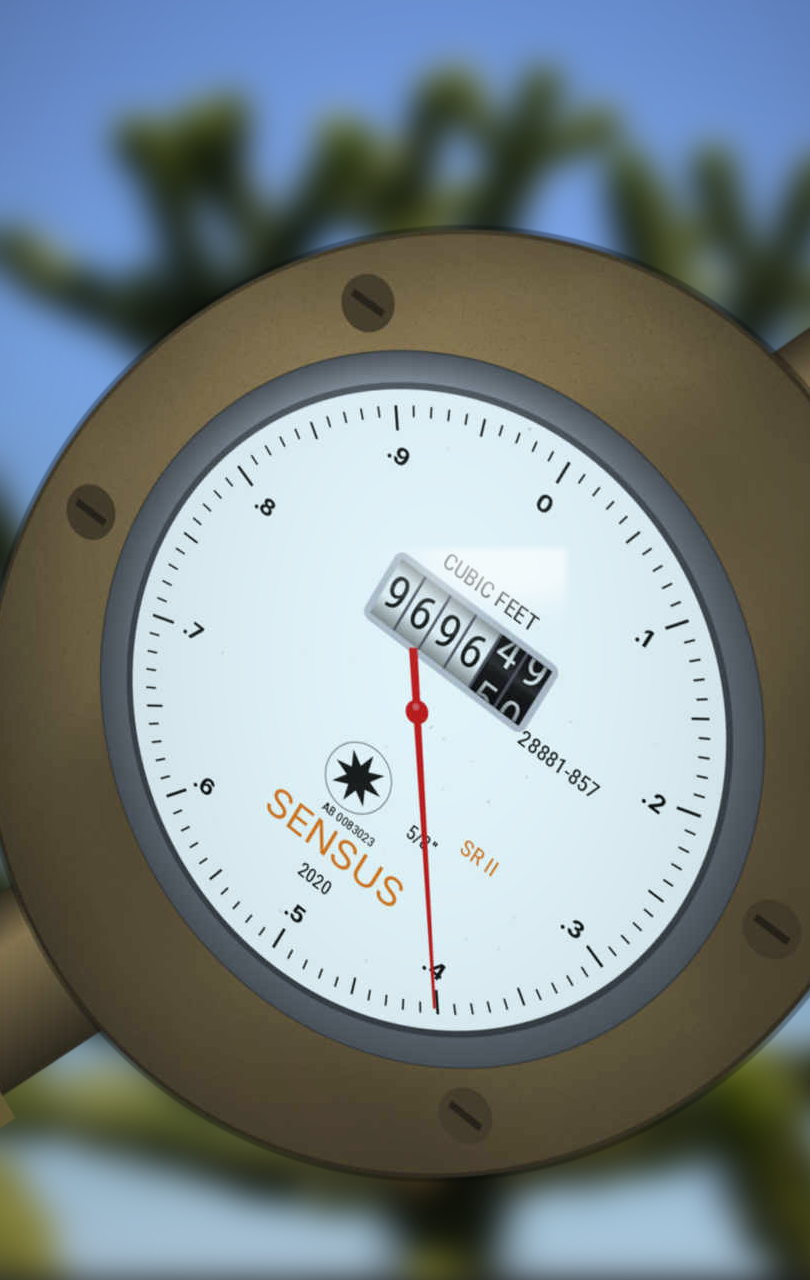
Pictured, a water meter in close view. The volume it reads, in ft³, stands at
969649.40 ft³
